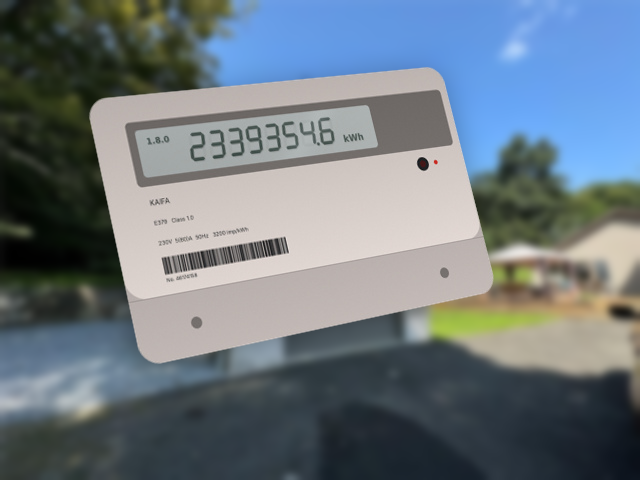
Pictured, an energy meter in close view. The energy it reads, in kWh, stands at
2339354.6 kWh
